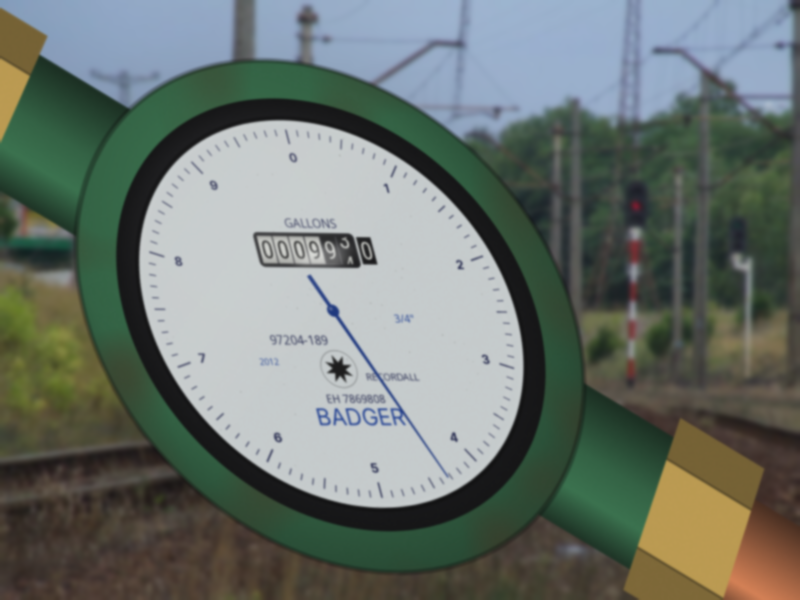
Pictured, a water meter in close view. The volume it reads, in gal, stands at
9934.3 gal
